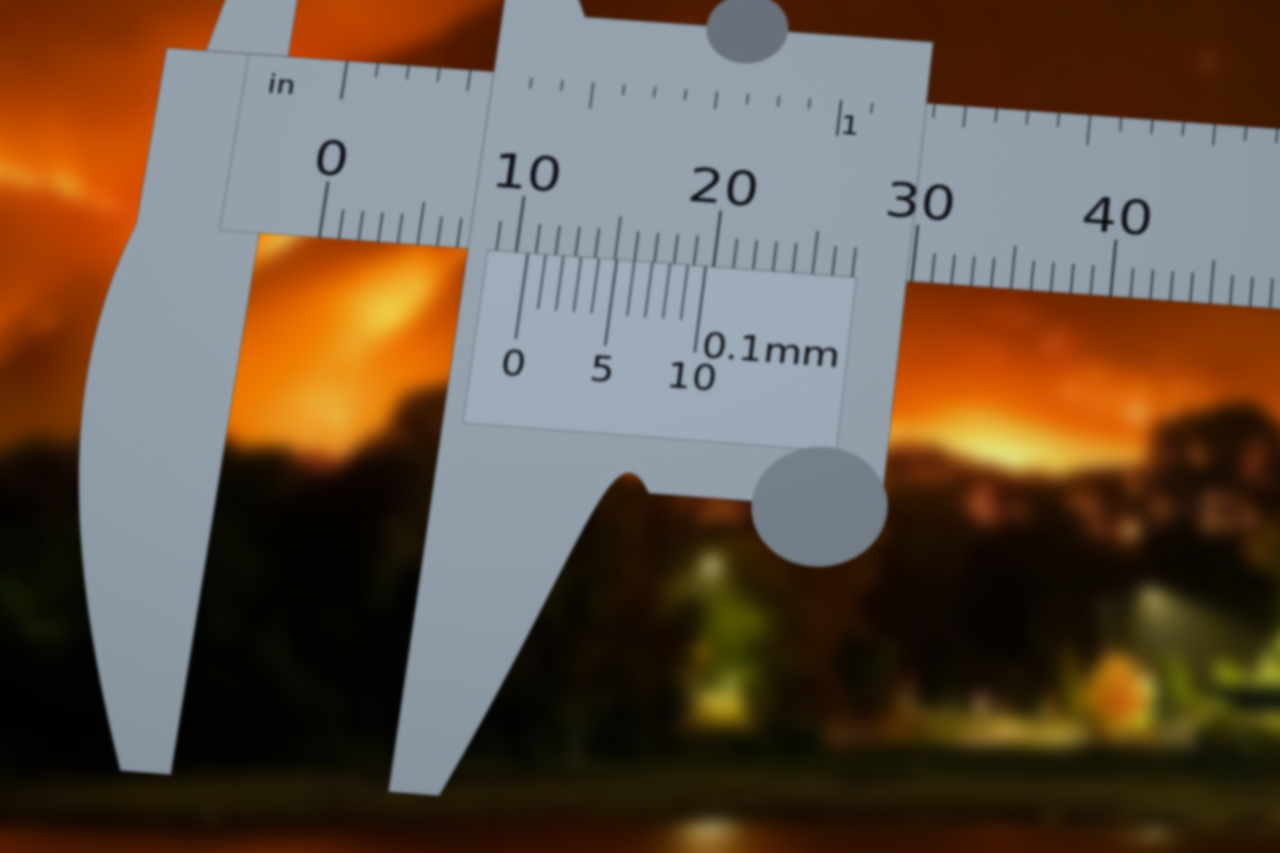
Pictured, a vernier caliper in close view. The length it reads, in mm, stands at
10.6 mm
